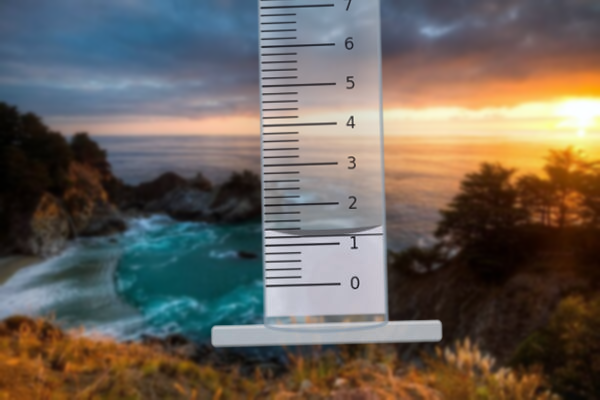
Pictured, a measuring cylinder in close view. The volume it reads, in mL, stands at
1.2 mL
